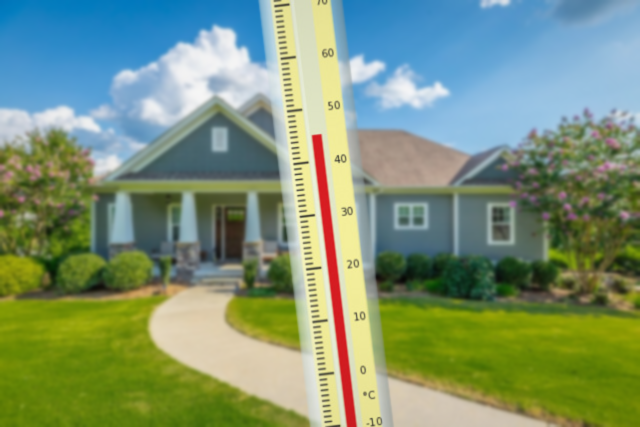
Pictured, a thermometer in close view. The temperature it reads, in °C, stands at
45 °C
